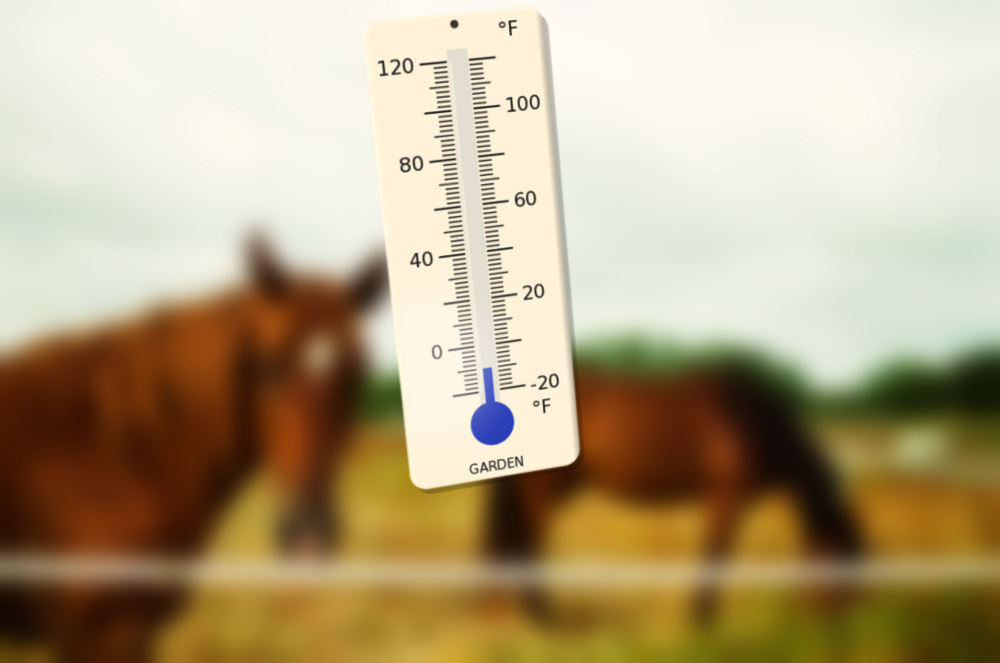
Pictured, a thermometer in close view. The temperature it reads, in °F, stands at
-10 °F
